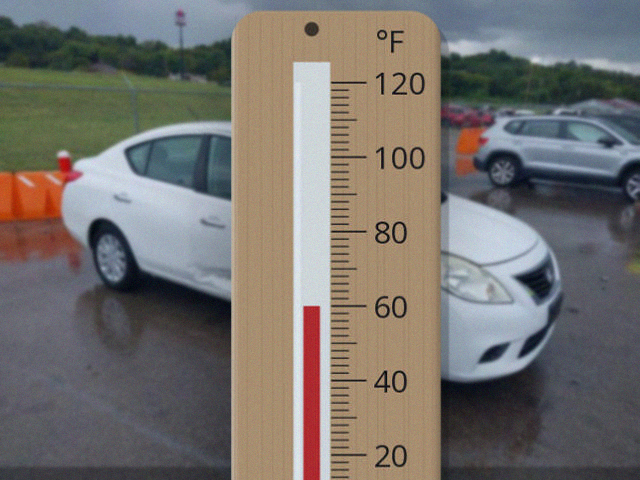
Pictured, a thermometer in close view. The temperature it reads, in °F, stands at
60 °F
